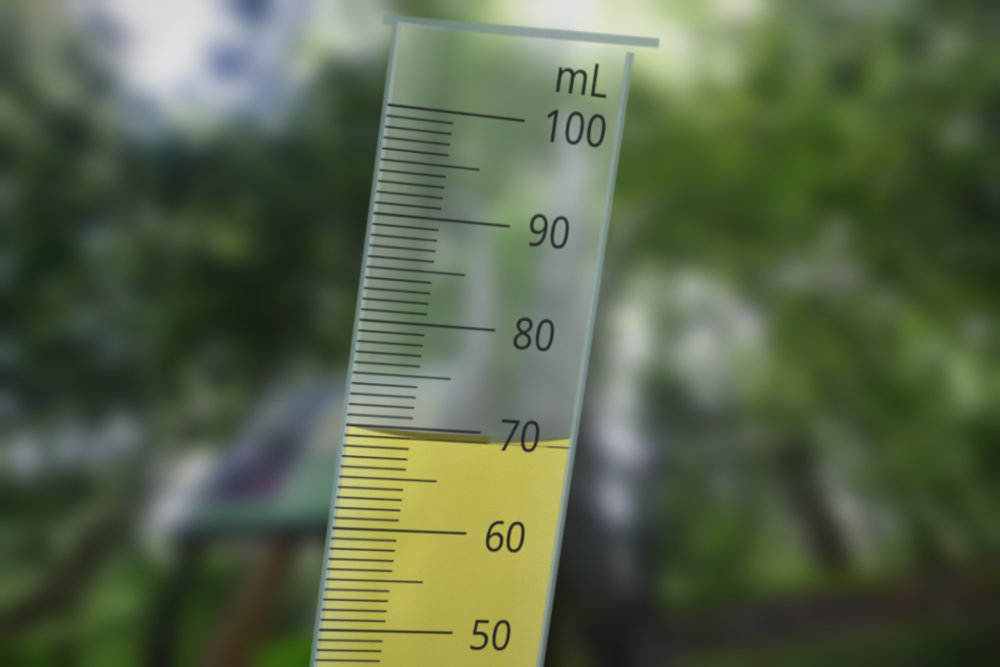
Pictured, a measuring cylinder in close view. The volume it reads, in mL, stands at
69 mL
